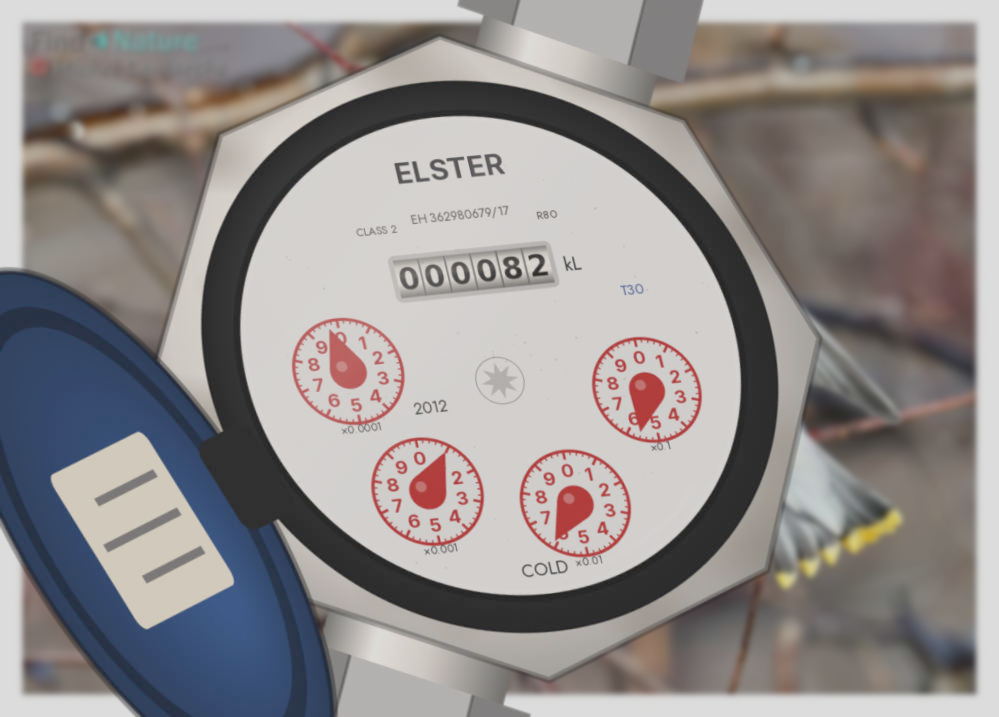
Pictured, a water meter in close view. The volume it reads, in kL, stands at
82.5609 kL
